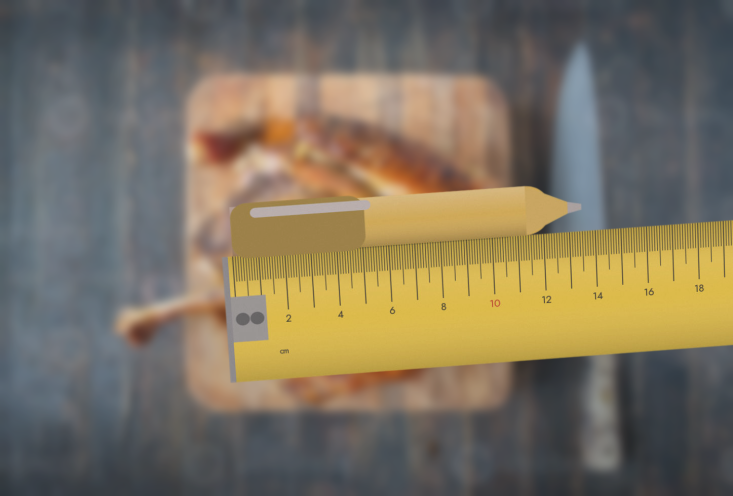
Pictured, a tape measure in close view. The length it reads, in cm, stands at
13.5 cm
